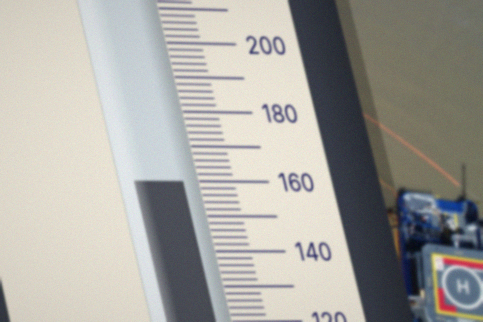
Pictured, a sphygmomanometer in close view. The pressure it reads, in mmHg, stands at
160 mmHg
